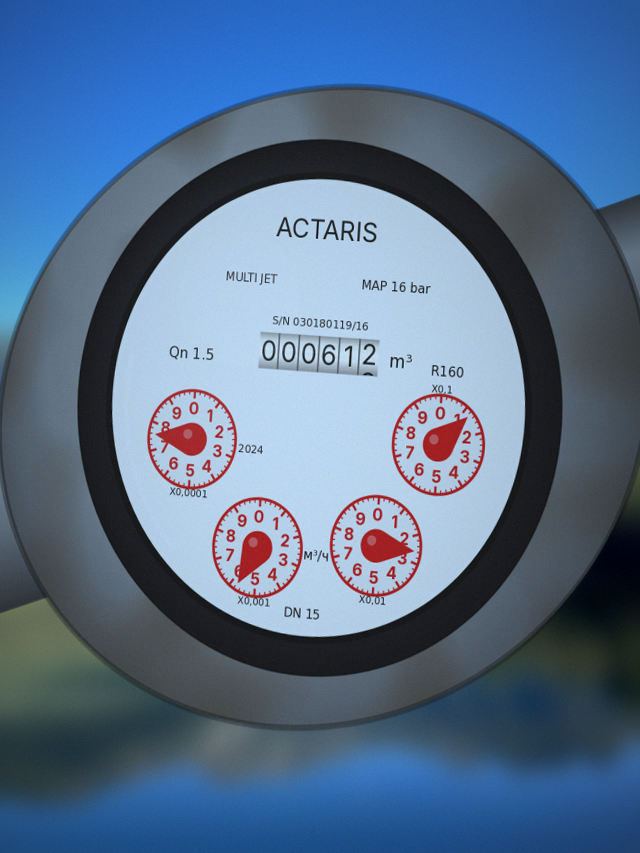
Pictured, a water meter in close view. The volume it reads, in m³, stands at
612.1257 m³
